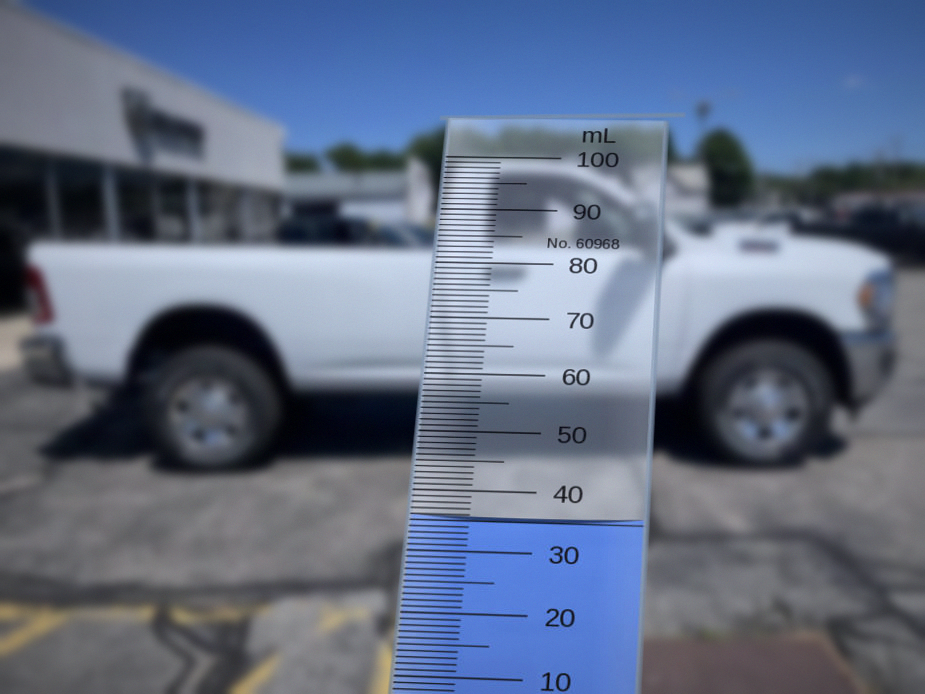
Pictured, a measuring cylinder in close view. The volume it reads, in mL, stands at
35 mL
